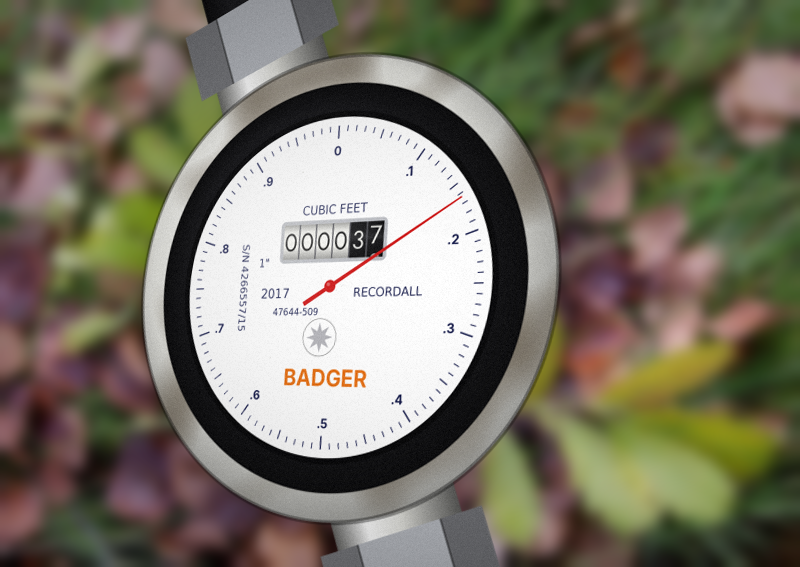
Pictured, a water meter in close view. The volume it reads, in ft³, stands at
37.16 ft³
